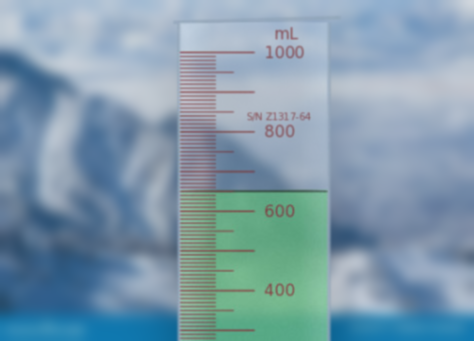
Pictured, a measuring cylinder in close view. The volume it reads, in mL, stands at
650 mL
